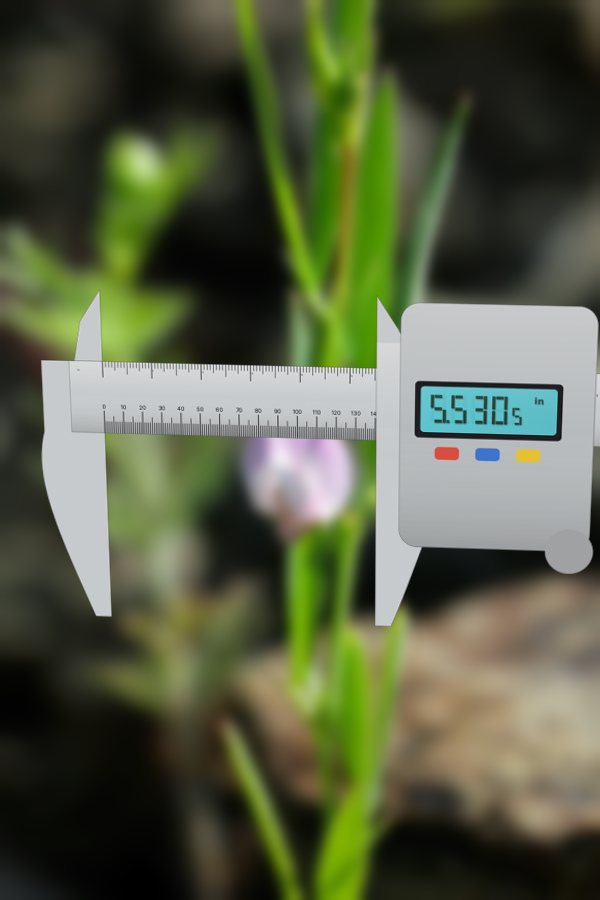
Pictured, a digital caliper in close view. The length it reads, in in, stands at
5.5305 in
